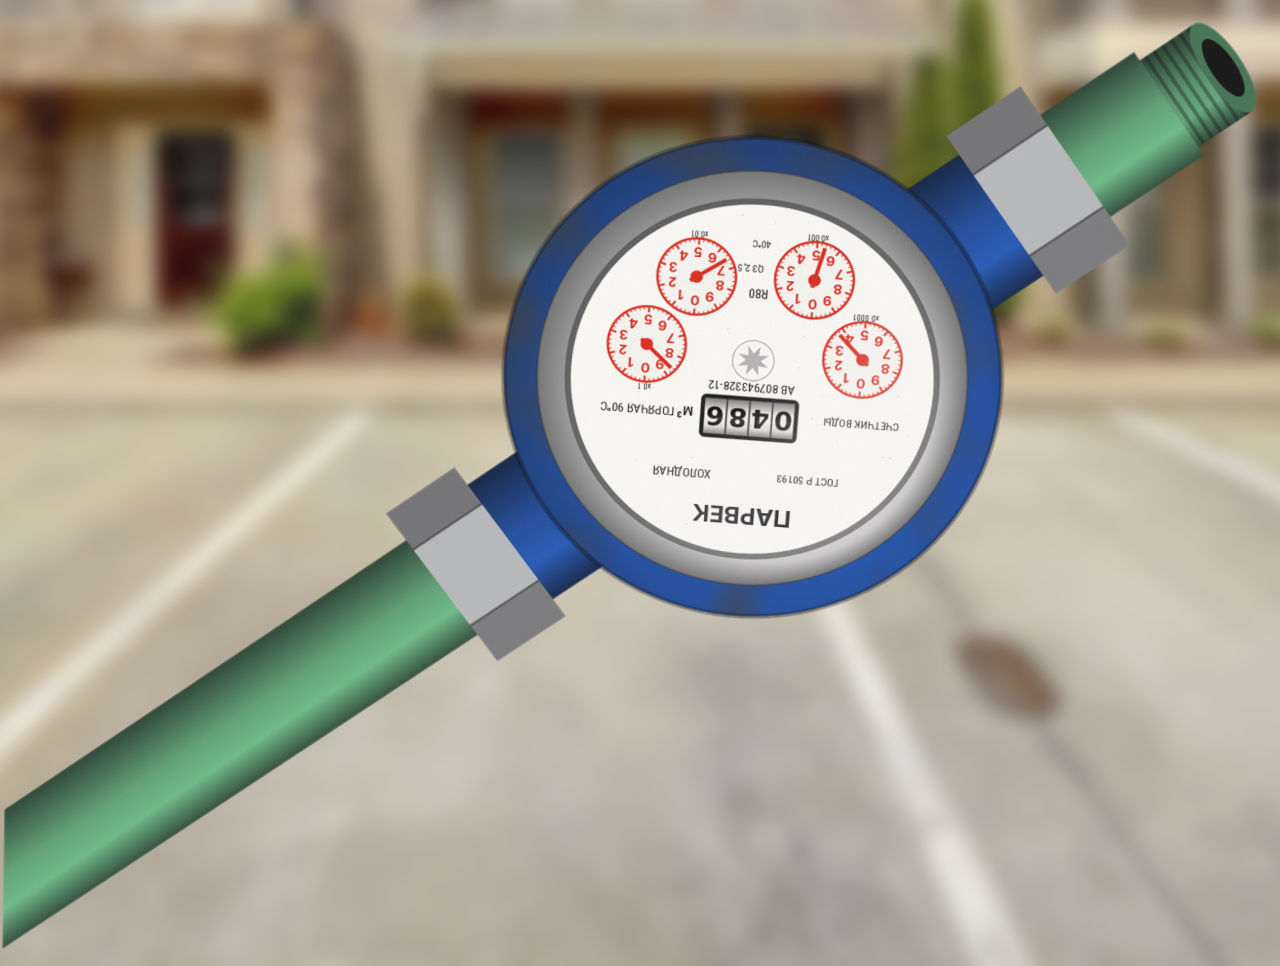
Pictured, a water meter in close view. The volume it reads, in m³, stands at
486.8653 m³
